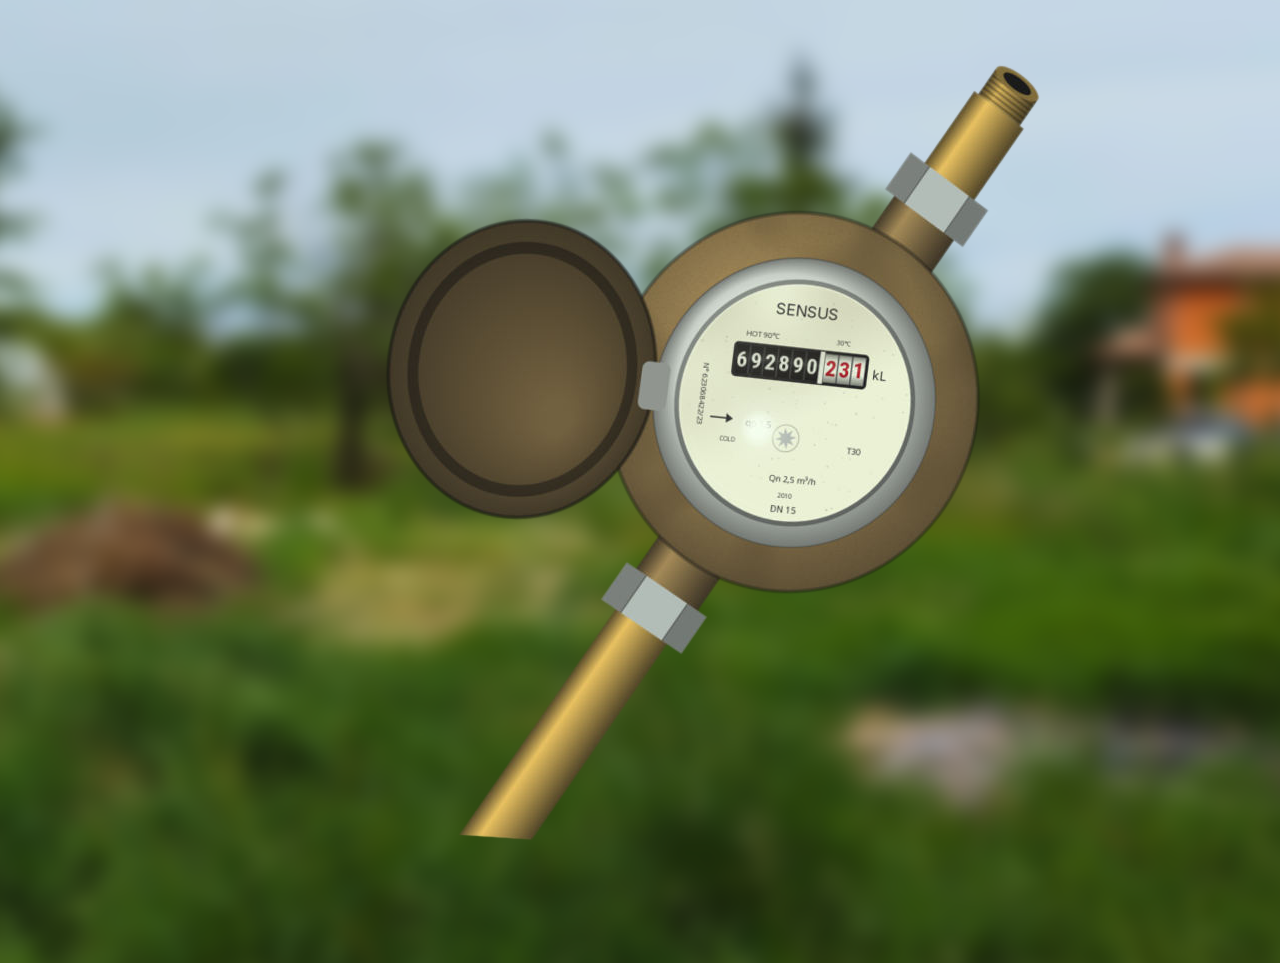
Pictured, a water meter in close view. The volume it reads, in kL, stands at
692890.231 kL
